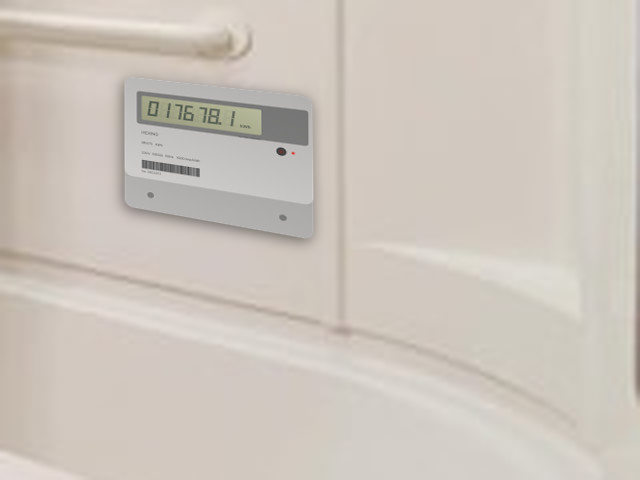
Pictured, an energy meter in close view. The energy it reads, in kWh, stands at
17678.1 kWh
